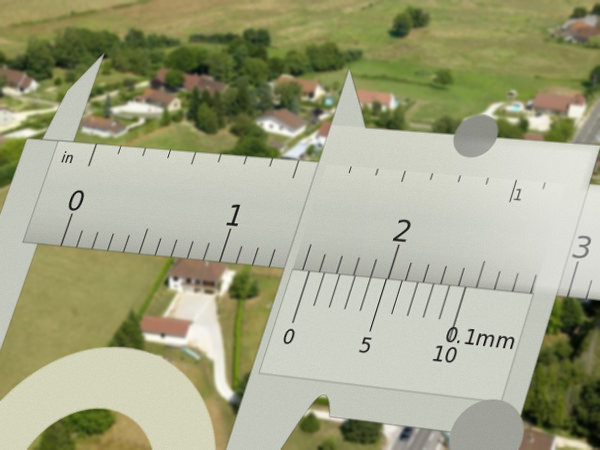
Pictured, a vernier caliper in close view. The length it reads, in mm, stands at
15.4 mm
